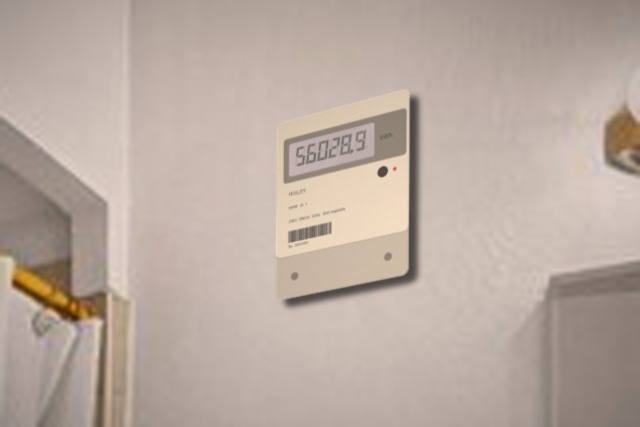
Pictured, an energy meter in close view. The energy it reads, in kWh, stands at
56028.9 kWh
